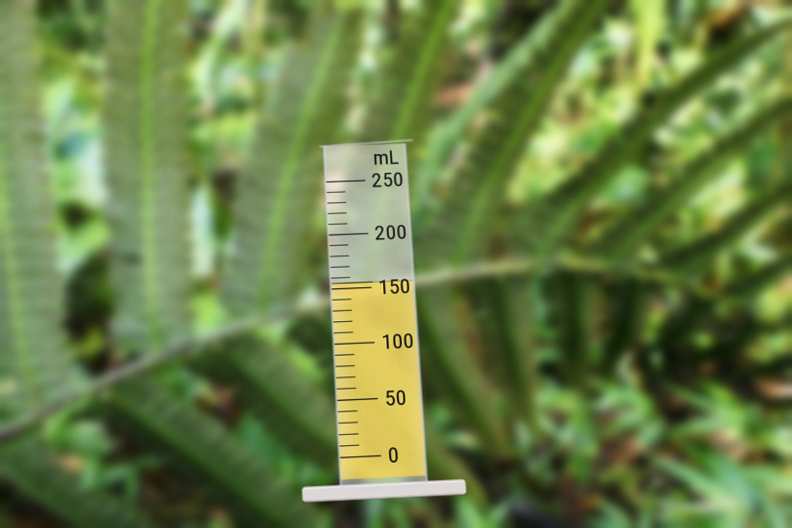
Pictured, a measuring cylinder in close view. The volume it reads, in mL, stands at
155 mL
